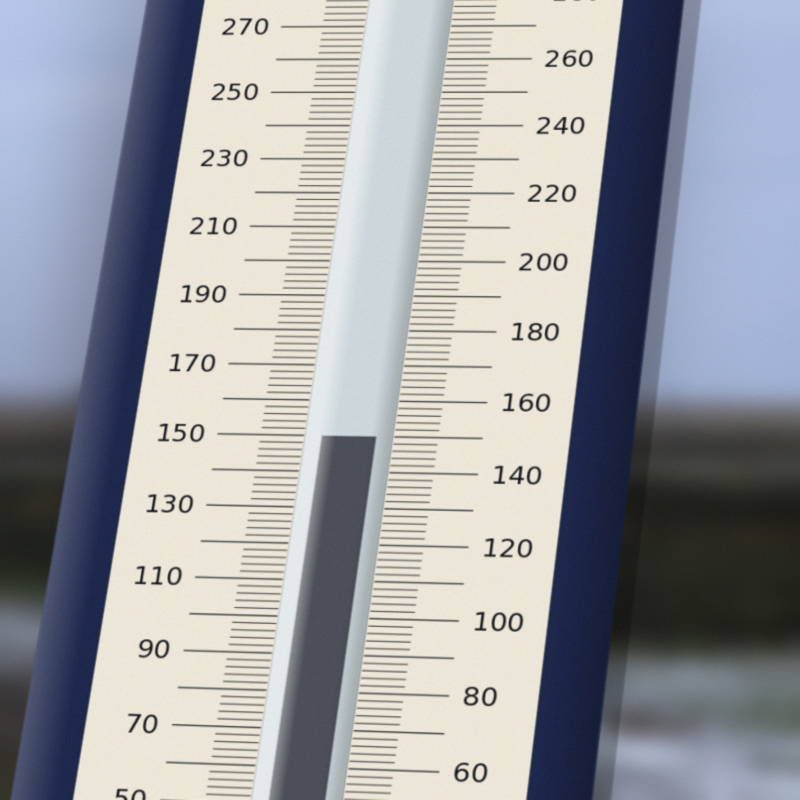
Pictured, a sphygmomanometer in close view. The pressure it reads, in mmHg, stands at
150 mmHg
